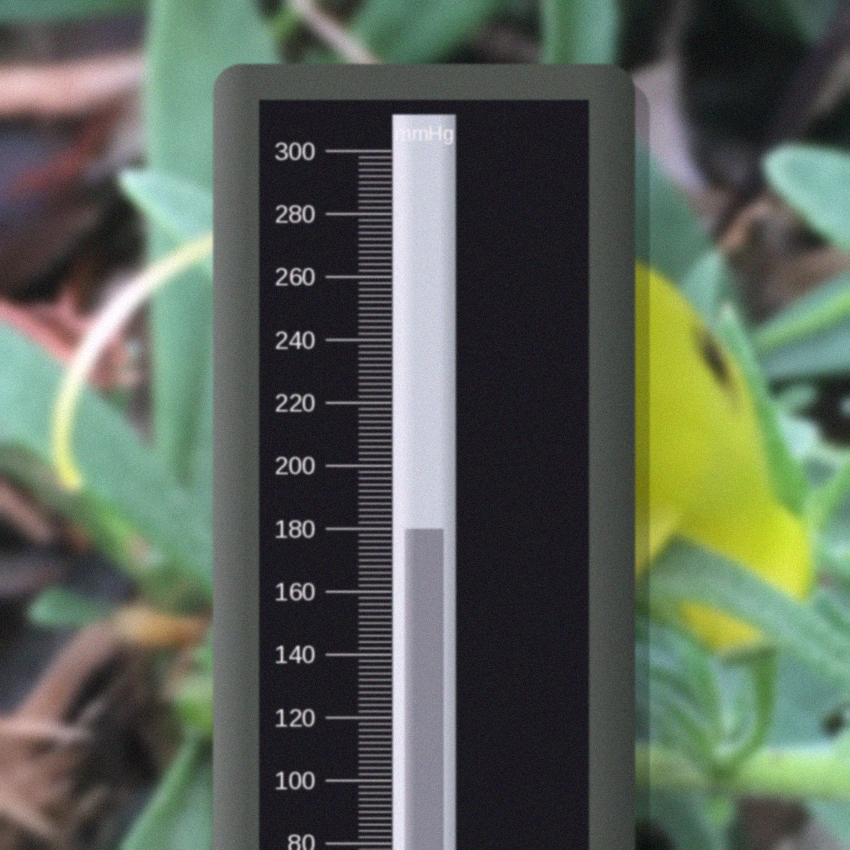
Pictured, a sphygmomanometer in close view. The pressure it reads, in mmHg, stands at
180 mmHg
